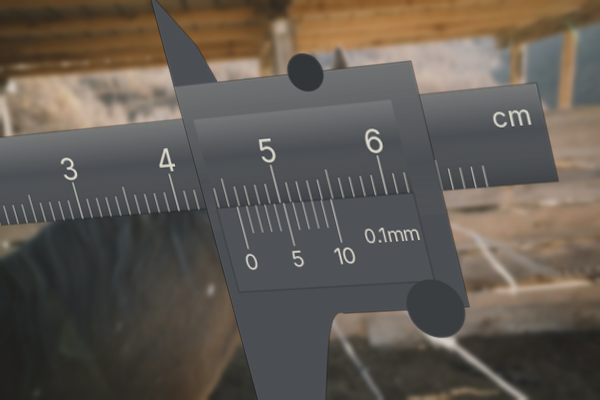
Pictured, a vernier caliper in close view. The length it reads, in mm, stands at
45.8 mm
